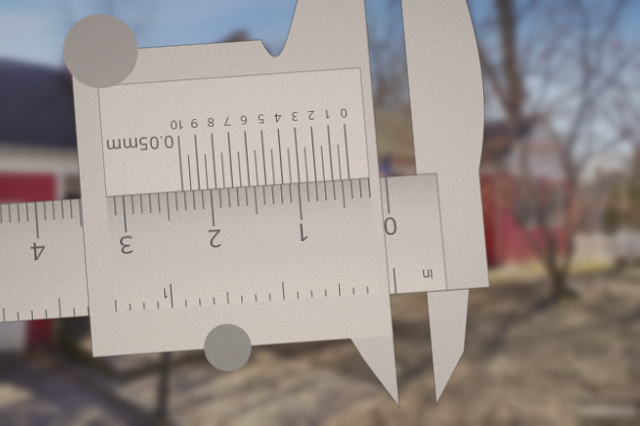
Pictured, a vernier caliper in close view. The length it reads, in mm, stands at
4.2 mm
